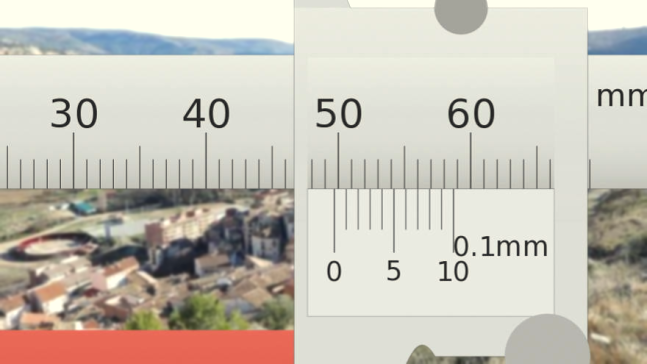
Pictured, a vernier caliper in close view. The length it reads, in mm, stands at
49.7 mm
